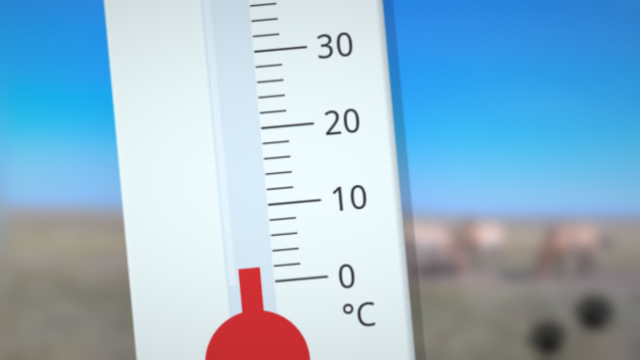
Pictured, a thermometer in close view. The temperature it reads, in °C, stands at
2 °C
